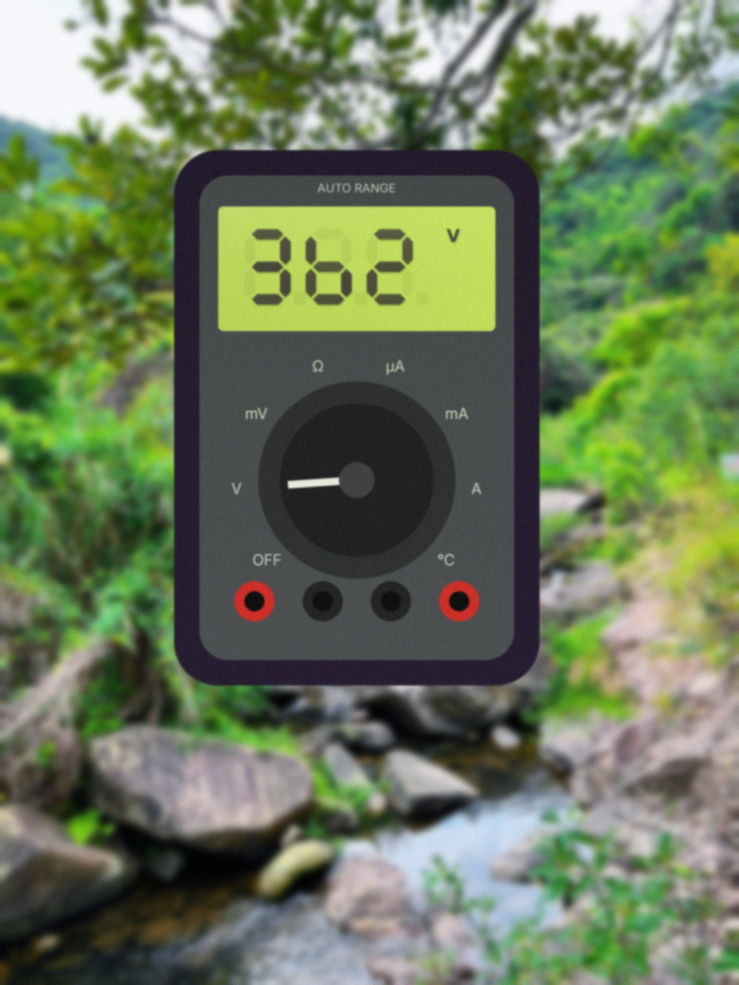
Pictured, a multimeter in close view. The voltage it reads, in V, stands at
362 V
